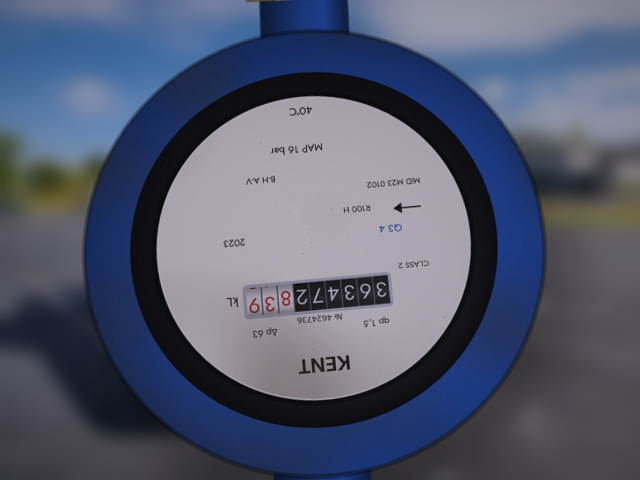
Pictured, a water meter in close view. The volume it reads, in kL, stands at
363472.839 kL
